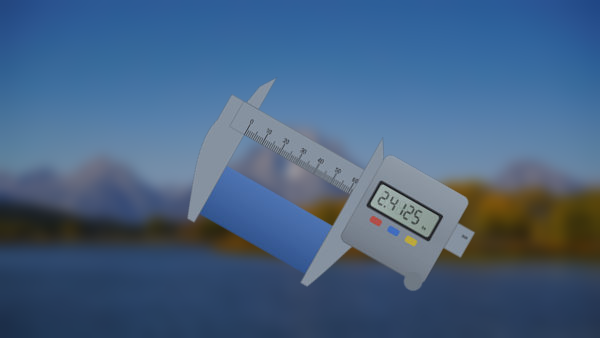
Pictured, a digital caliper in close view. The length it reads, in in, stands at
2.4125 in
